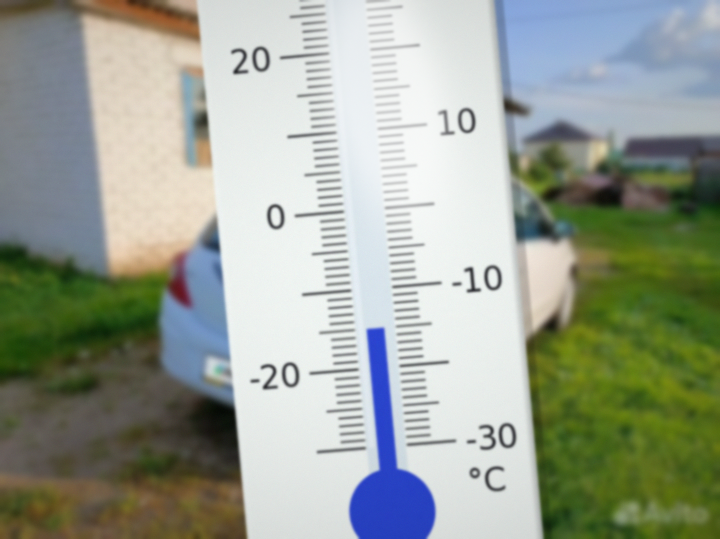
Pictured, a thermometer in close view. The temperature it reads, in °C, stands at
-15 °C
